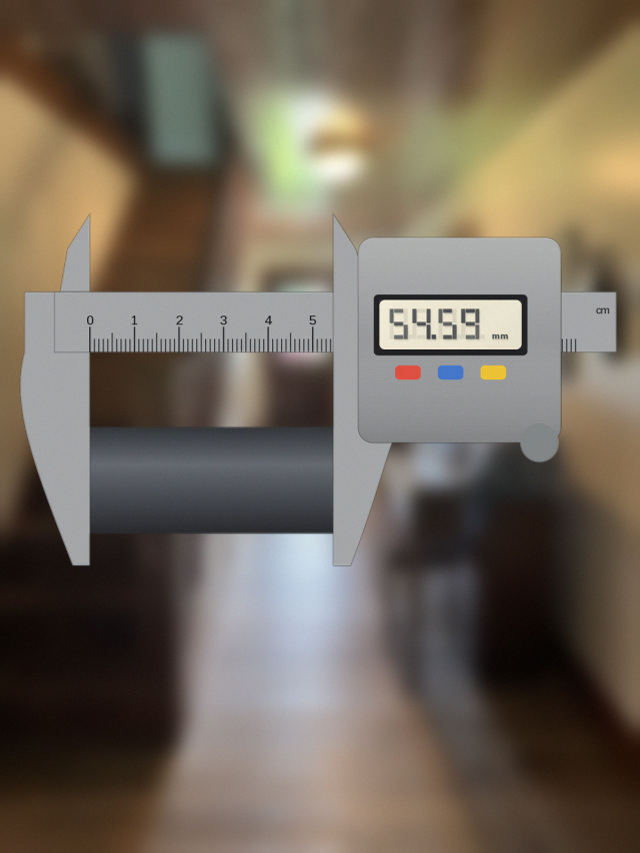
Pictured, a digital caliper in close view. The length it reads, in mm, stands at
54.59 mm
